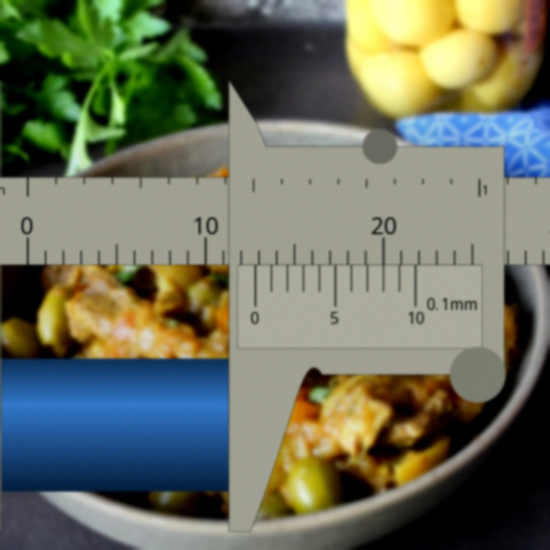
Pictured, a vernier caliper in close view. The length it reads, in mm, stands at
12.8 mm
